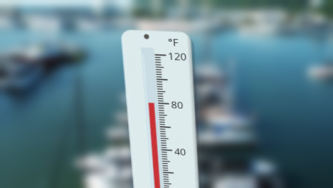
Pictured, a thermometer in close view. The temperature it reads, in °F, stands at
80 °F
